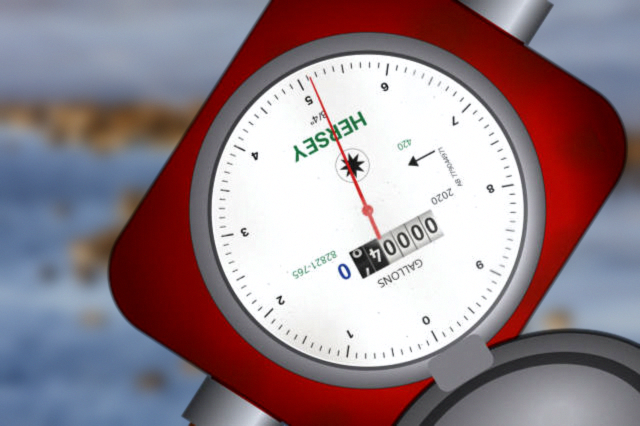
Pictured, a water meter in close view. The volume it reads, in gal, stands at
475.1 gal
